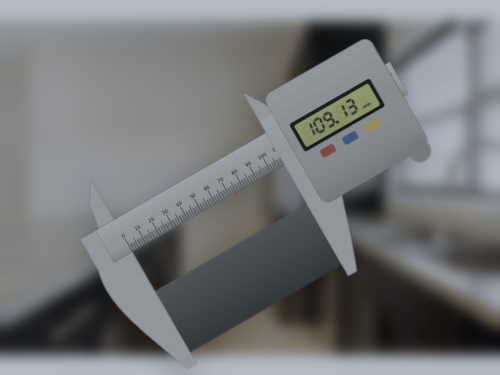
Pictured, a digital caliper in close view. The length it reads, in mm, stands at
109.13 mm
